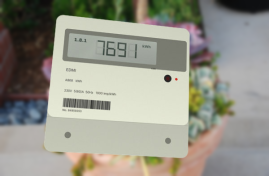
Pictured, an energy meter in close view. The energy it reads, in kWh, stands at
7691 kWh
